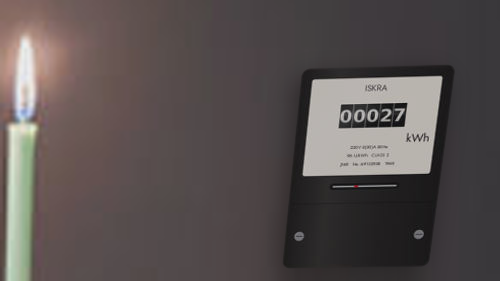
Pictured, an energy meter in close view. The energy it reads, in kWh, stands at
27 kWh
